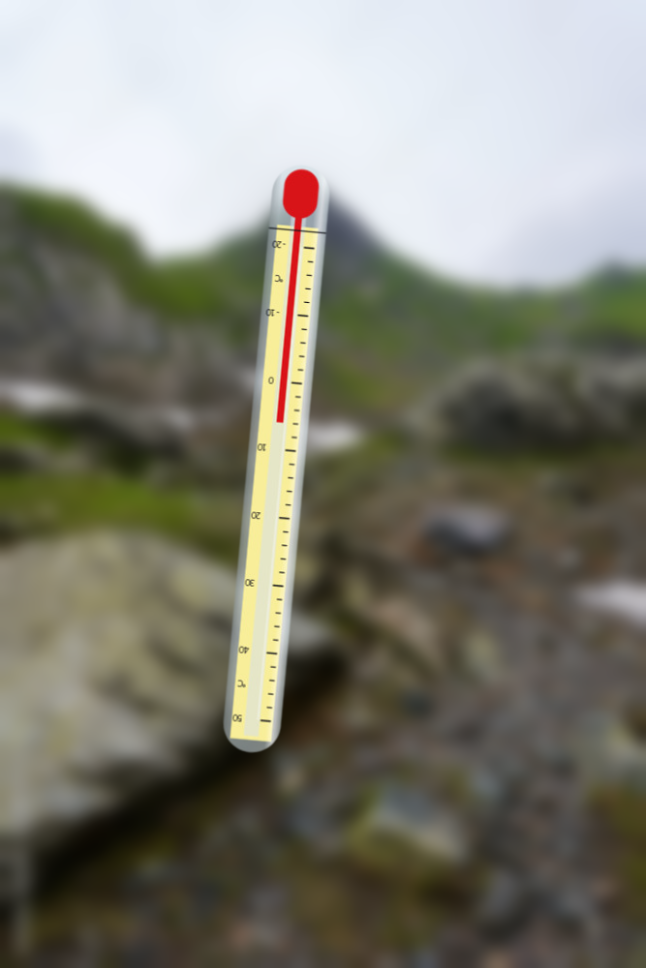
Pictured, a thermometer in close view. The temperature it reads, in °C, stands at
6 °C
